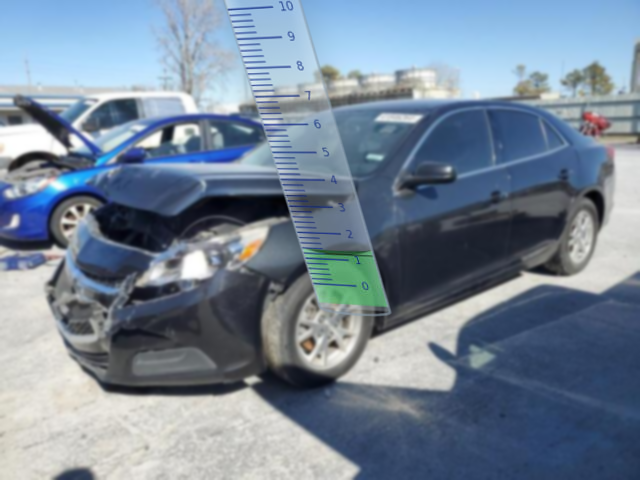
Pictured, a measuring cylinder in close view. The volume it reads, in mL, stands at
1.2 mL
